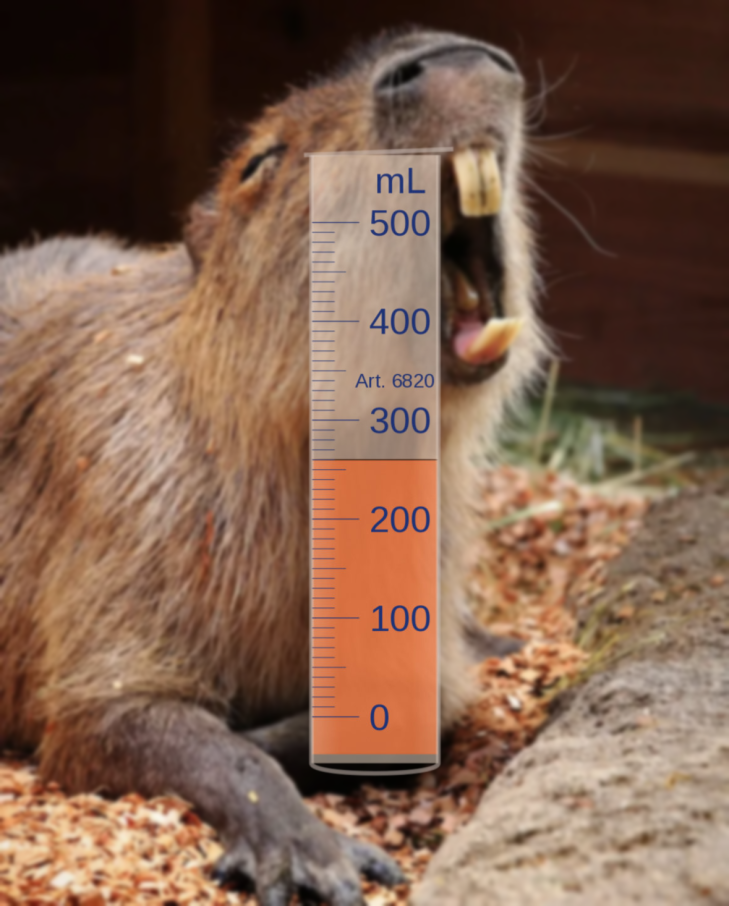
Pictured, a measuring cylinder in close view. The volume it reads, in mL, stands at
260 mL
